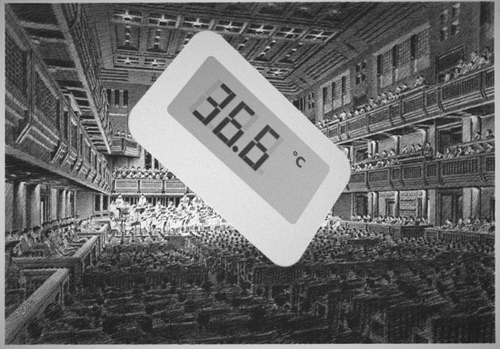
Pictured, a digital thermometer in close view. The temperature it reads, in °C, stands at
36.6 °C
